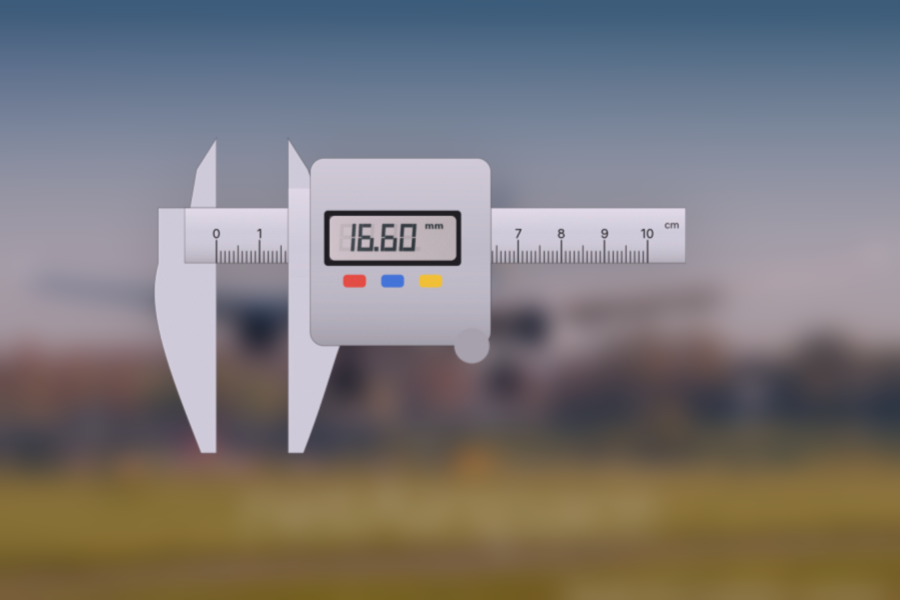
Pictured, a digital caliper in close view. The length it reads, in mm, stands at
16.60 mm
